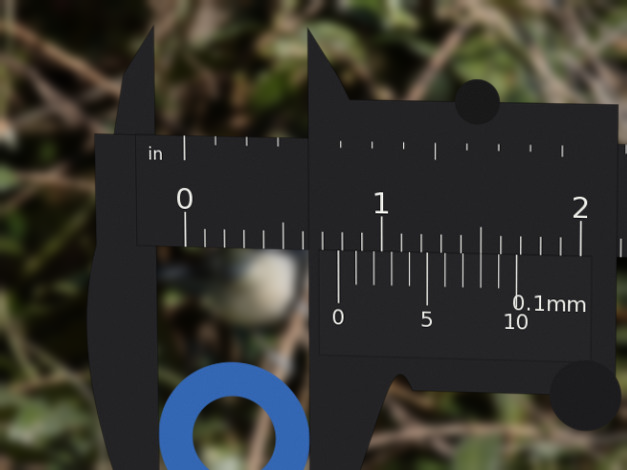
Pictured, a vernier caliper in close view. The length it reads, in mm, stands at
7.8 mm
